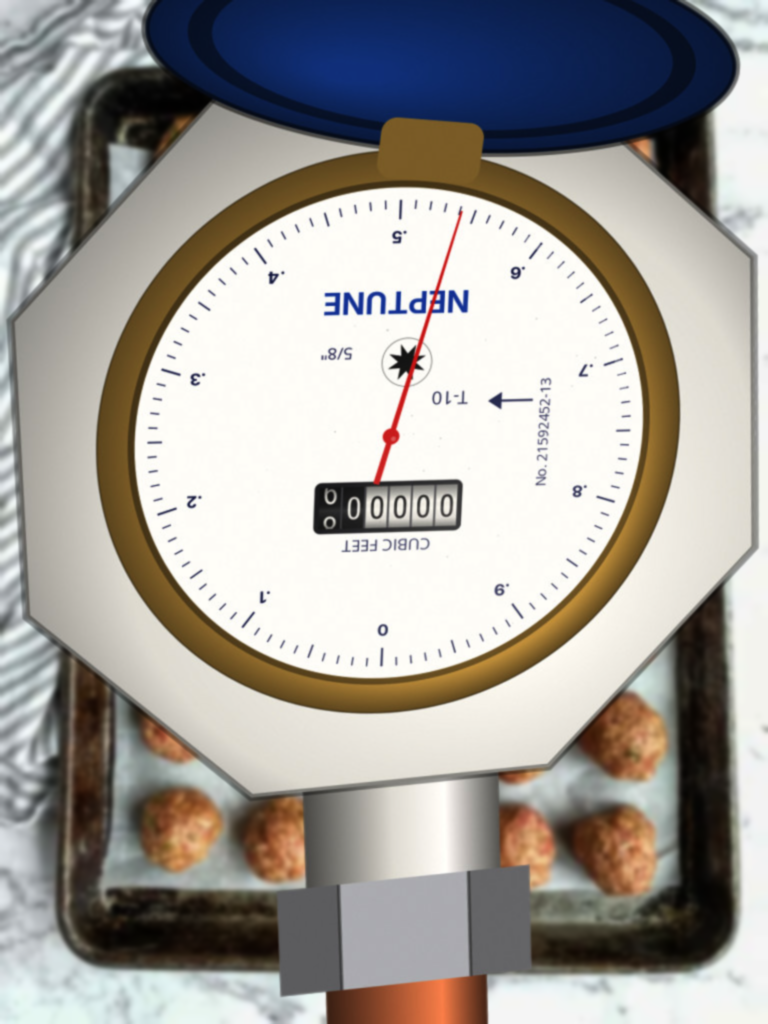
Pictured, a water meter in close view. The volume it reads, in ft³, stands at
8.54 ft³
